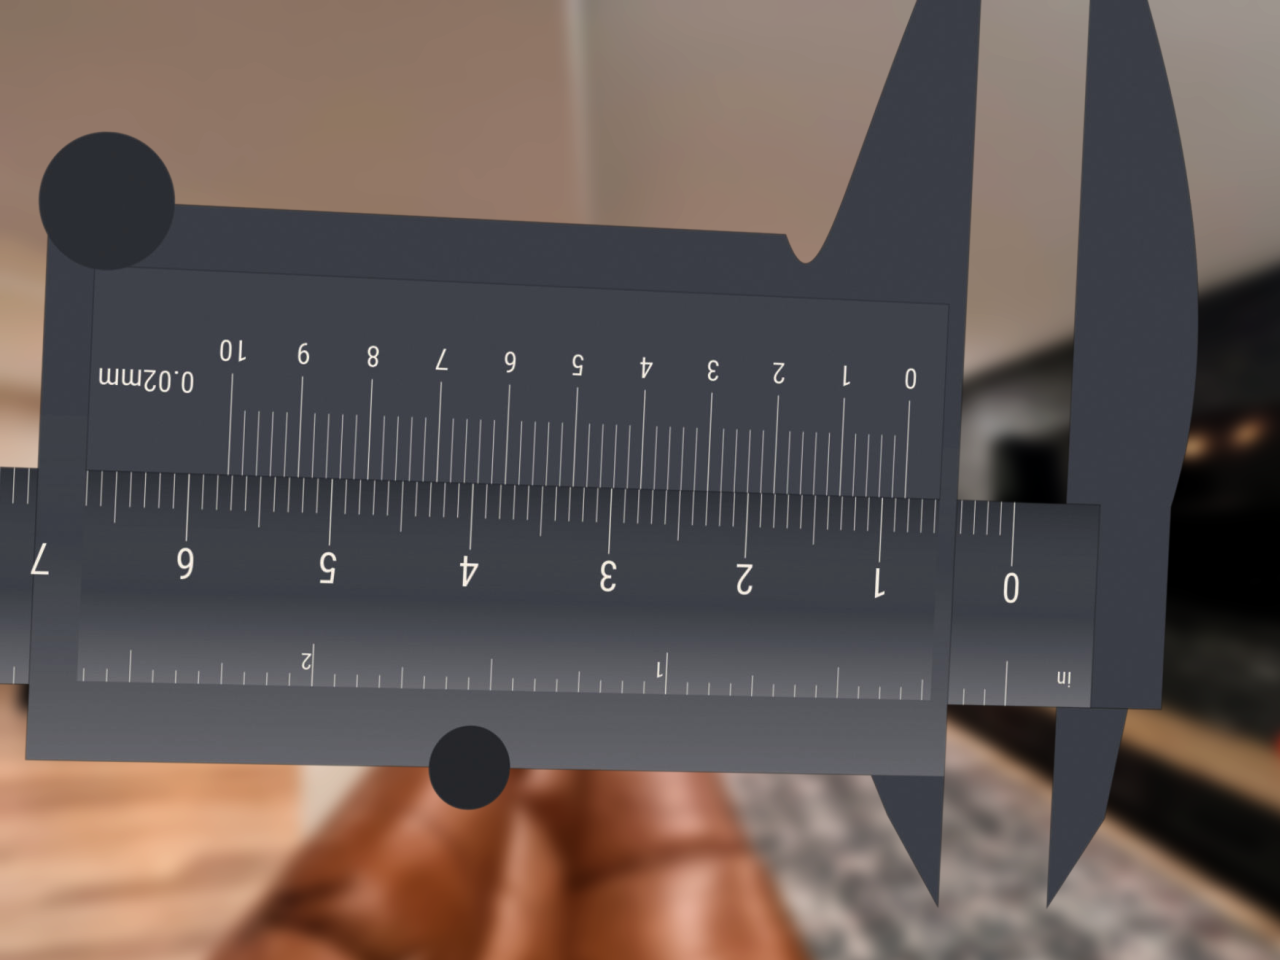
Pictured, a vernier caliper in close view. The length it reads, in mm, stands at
8.3 mm
